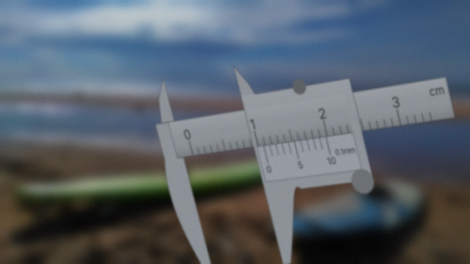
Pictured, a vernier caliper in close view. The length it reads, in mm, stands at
10.8 mm
